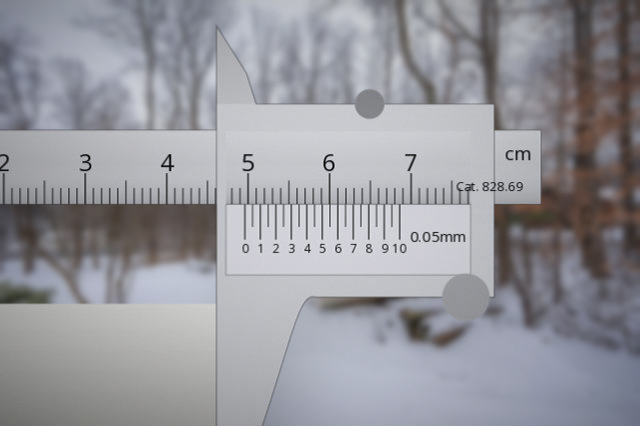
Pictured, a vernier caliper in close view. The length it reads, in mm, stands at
49.6 mm
